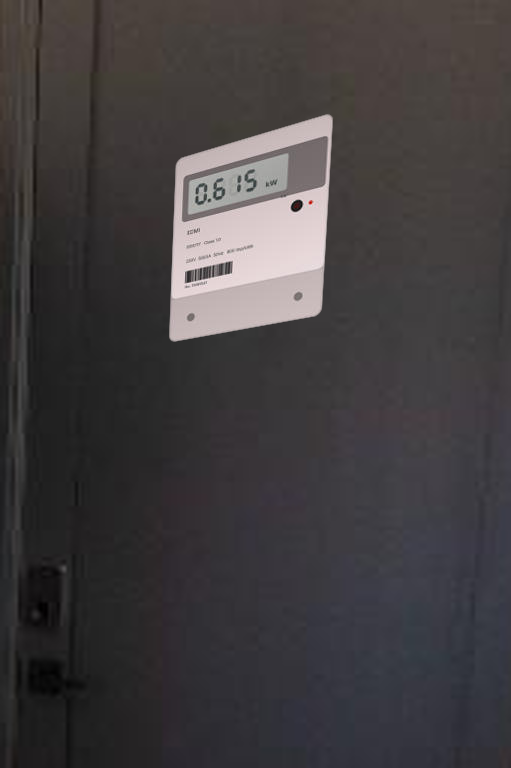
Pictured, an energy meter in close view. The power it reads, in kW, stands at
0.615 kW
